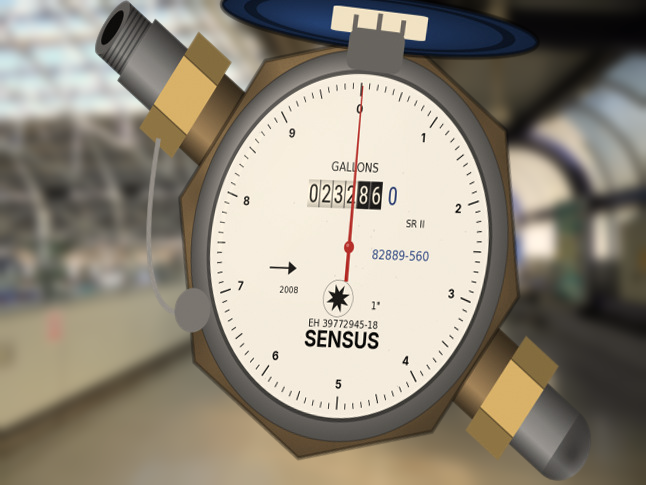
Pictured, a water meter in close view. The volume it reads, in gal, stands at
232860.0 gal
